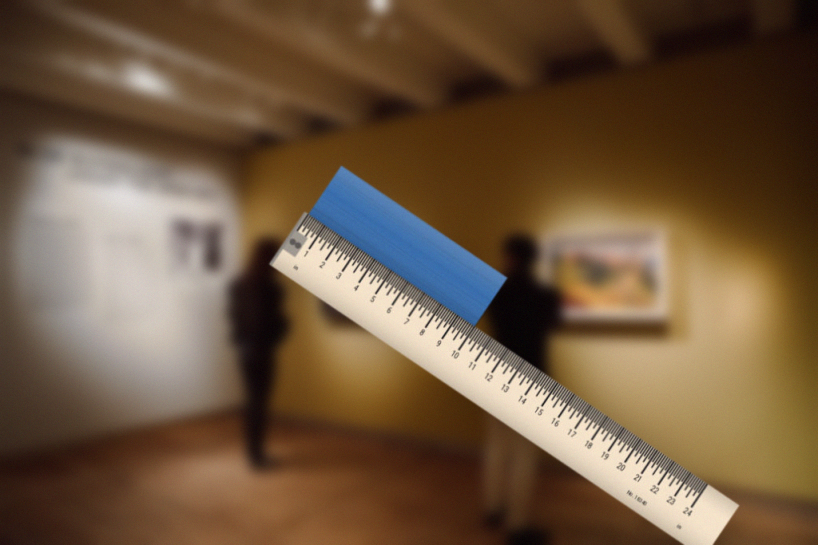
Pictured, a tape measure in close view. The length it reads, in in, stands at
10 in
